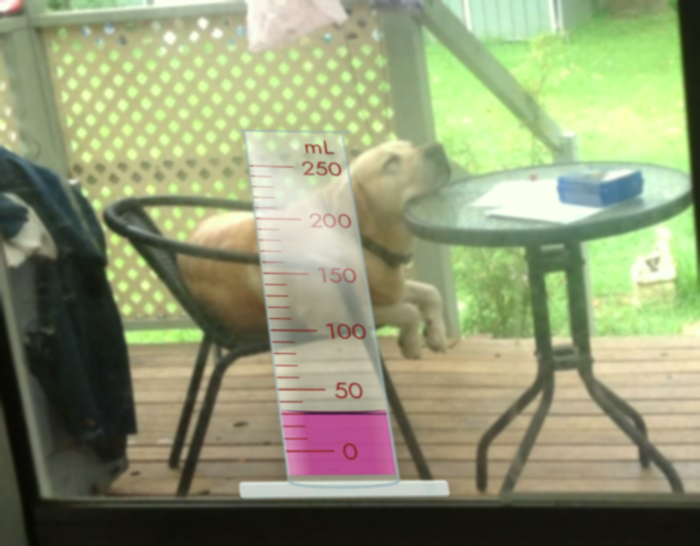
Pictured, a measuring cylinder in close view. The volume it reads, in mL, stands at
30 mL
